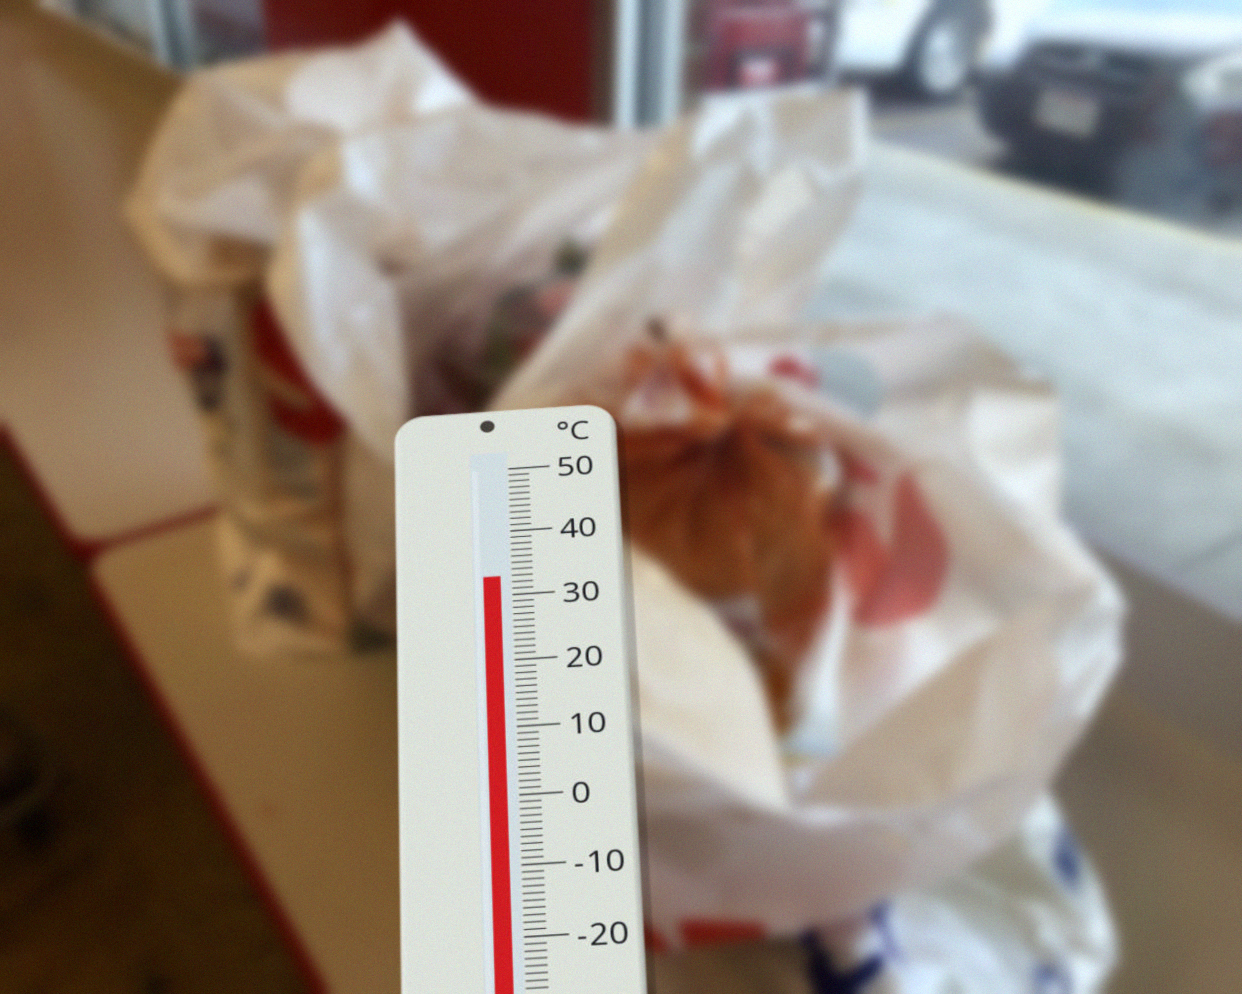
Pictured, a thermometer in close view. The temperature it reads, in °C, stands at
33 °C
